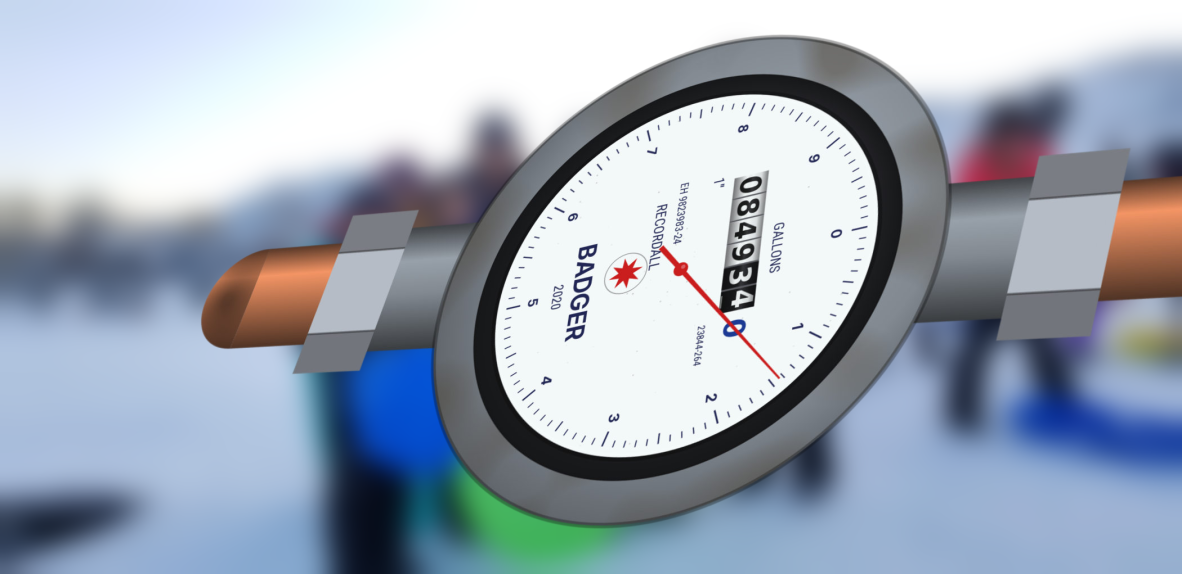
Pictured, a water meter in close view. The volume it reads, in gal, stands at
849341.4 gal
